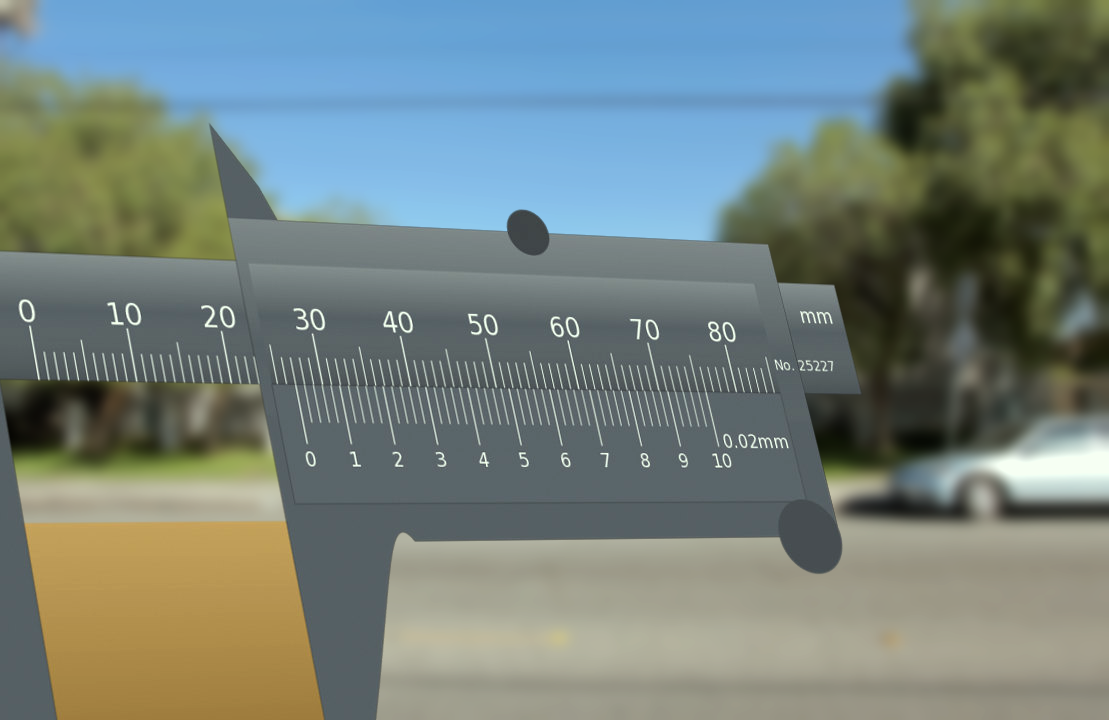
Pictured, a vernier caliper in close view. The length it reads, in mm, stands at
27.0 mm
